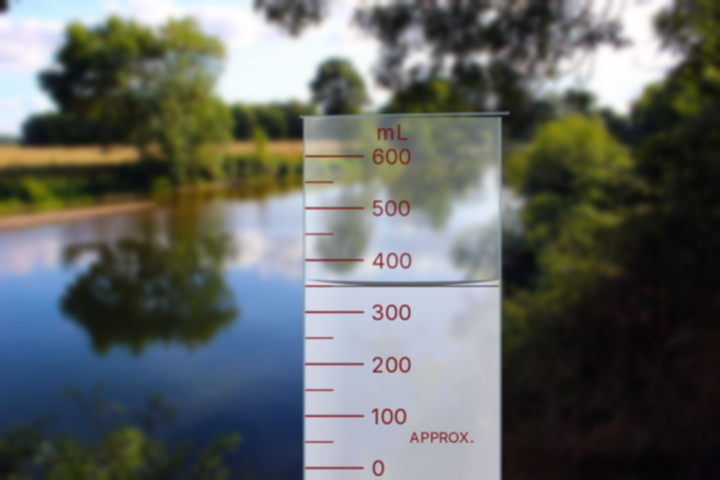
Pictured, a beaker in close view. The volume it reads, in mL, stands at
350 mL
